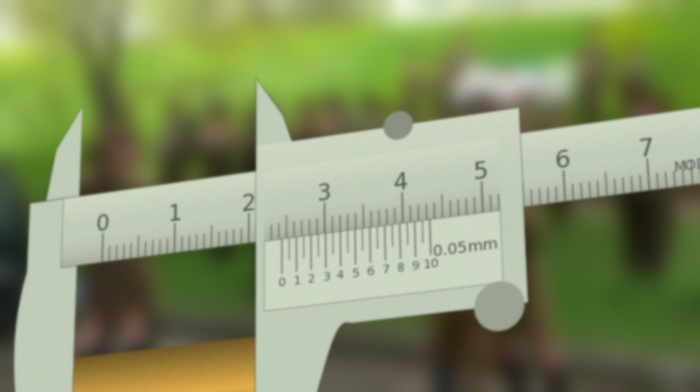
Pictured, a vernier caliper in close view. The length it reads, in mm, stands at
24.4 mm
